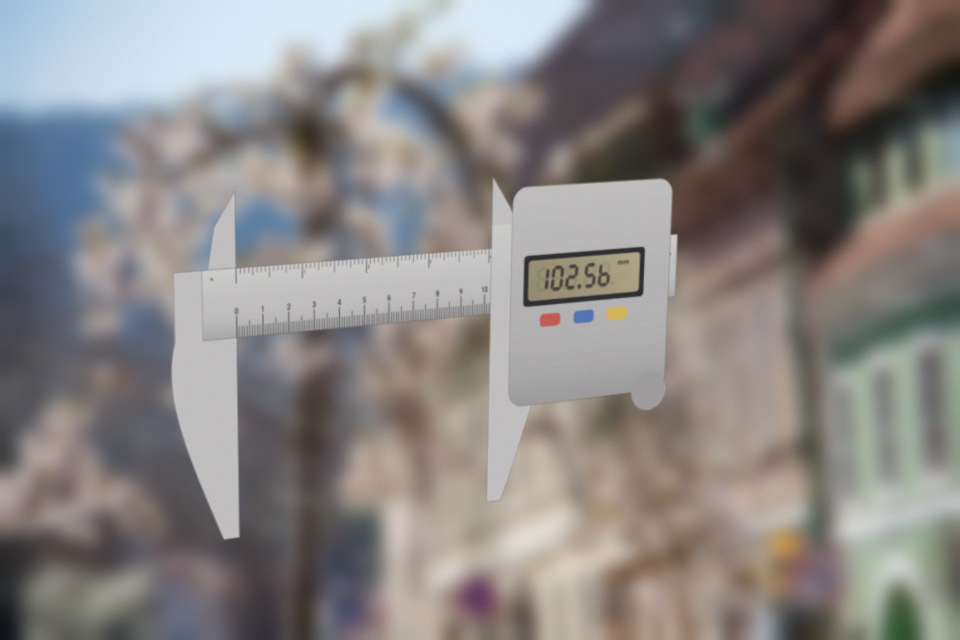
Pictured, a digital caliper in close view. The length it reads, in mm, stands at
102.56 mm
